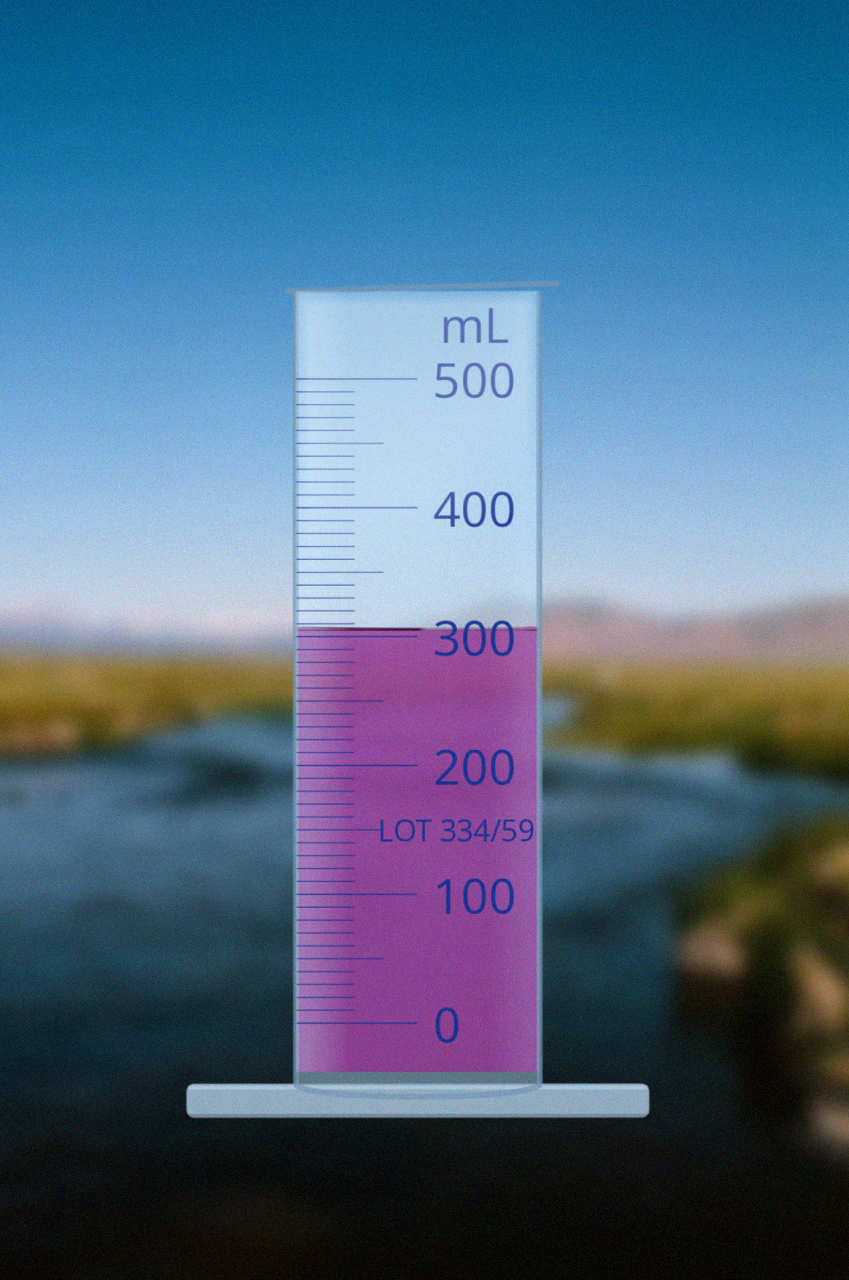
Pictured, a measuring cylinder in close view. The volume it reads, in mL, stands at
305 mL
